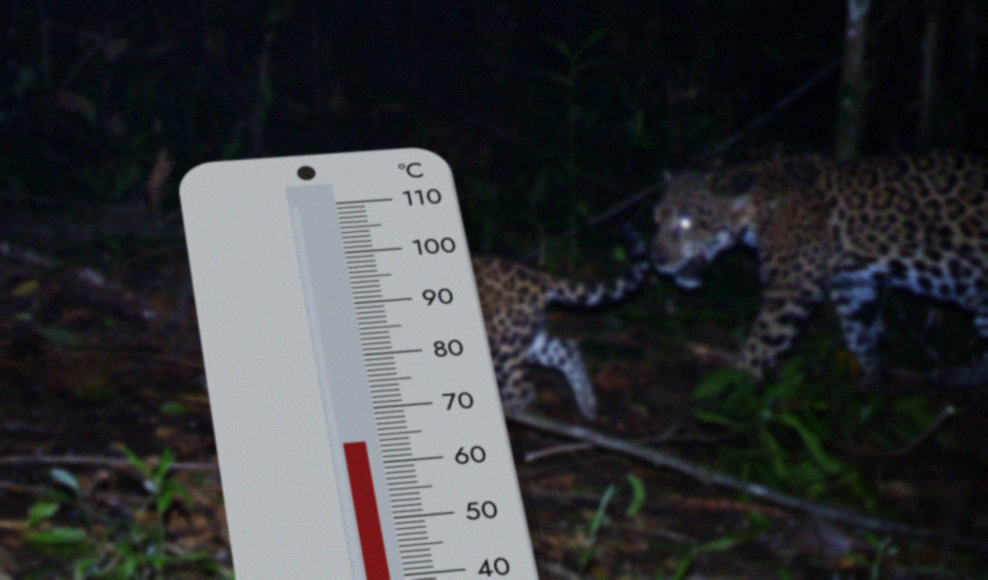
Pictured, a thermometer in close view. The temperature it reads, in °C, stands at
64 °C
